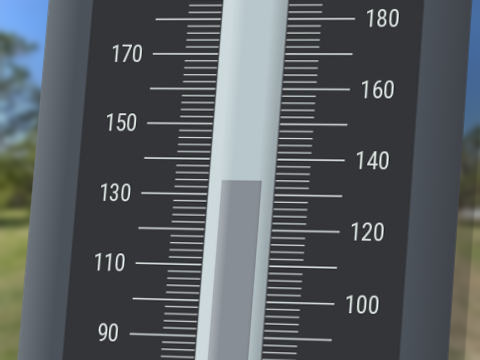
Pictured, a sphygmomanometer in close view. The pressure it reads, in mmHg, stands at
134 mmHg
